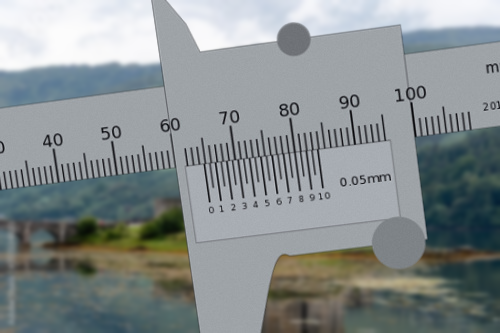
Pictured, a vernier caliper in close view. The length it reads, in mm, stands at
64.8 mm
